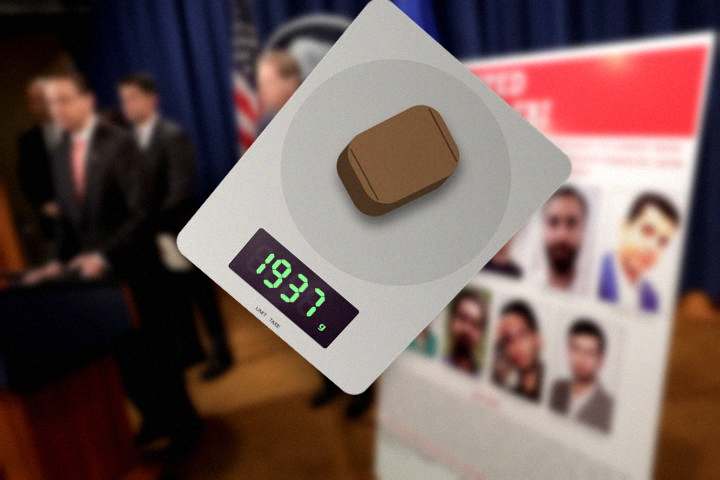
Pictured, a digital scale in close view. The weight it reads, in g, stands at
1937 g
